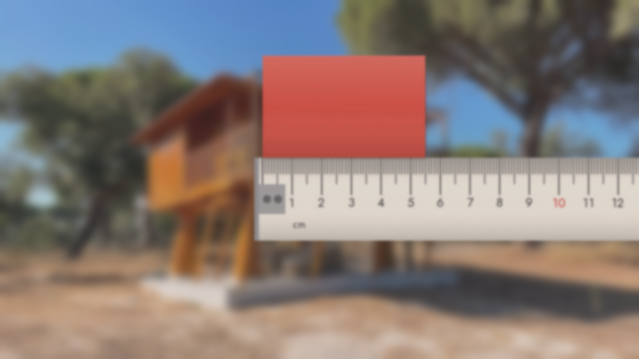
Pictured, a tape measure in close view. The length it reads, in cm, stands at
5.5 cm
